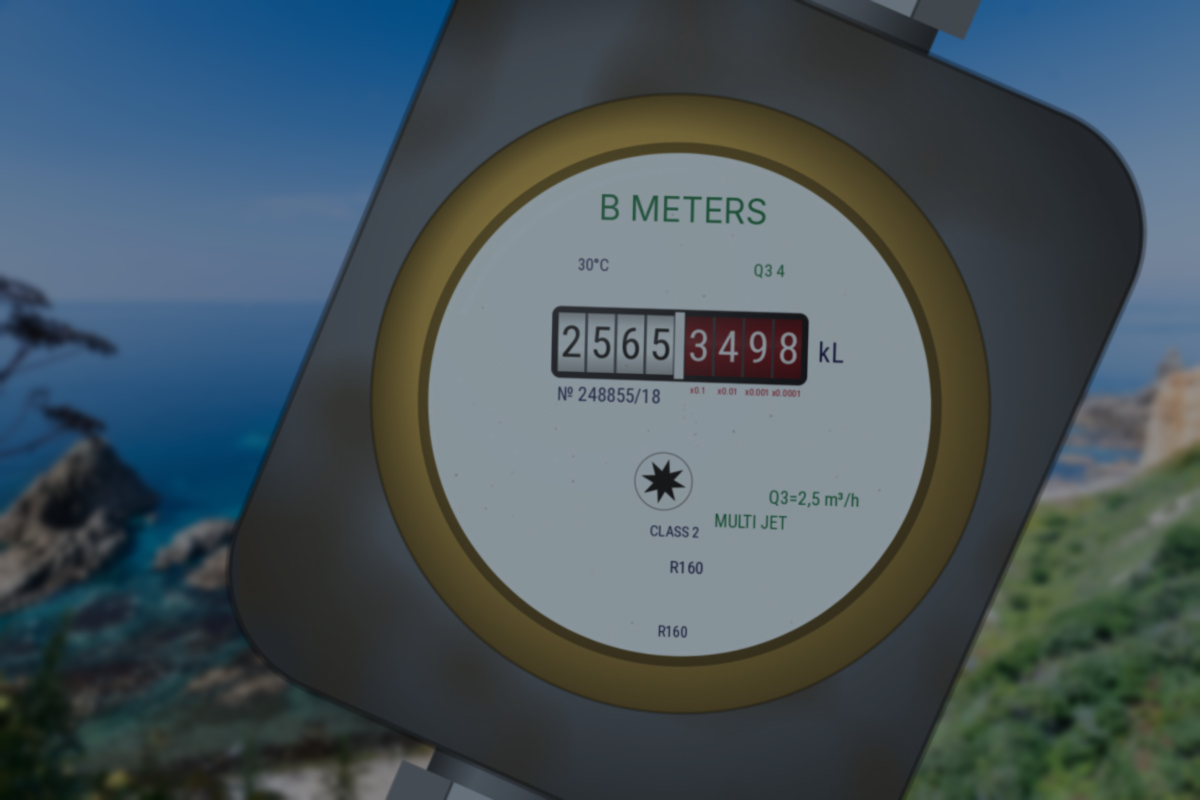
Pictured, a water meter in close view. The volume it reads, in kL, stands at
2565.3498 kL
